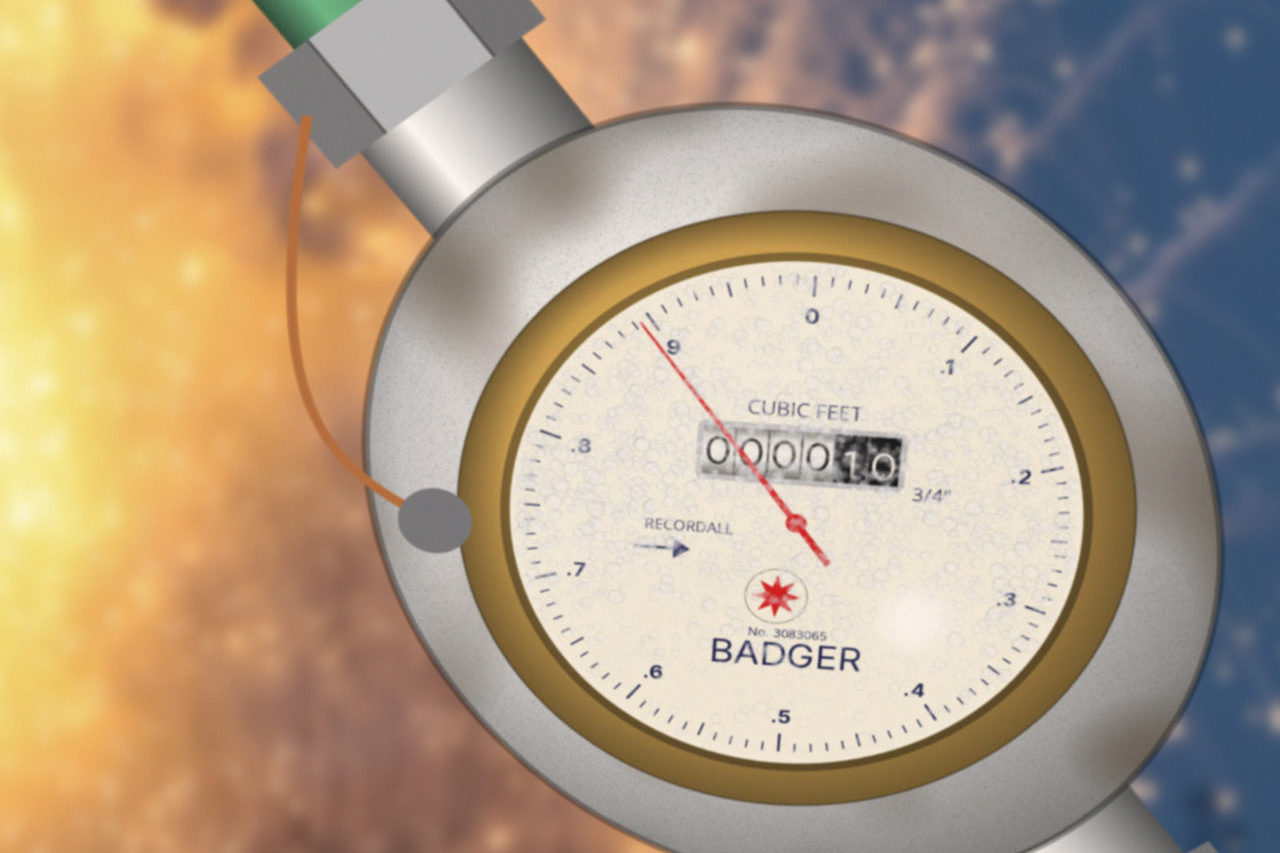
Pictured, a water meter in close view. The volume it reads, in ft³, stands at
9.89 ft³
